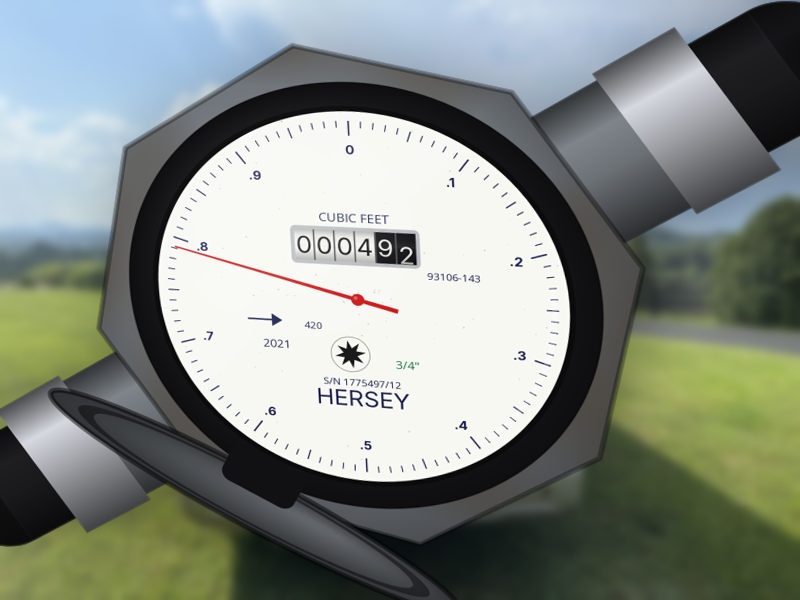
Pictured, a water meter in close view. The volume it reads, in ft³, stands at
491.79 ft³
